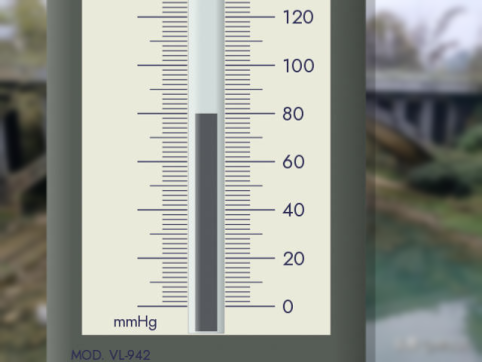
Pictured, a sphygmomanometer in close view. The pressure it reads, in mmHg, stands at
80 mmHg
